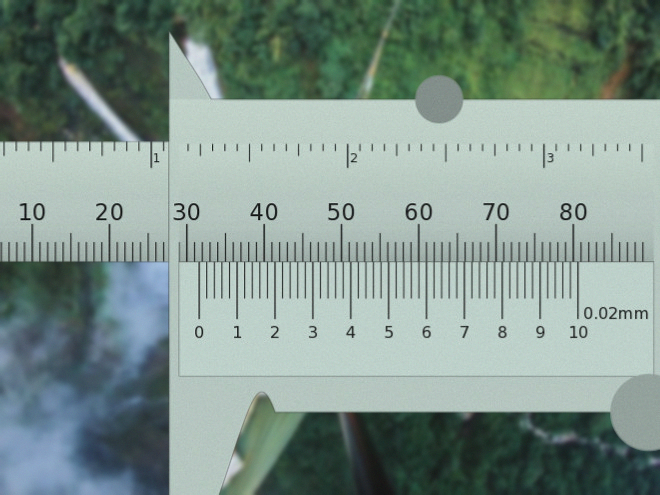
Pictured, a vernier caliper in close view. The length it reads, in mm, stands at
31.6 mm
